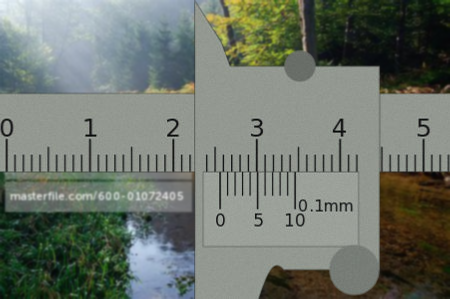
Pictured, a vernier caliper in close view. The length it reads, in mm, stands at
25.6 mm
